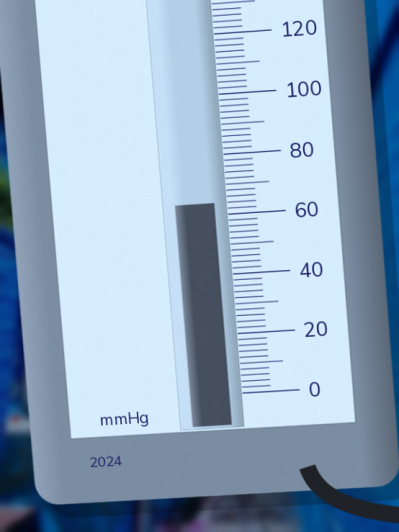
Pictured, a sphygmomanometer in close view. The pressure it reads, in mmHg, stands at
64 mmHg
